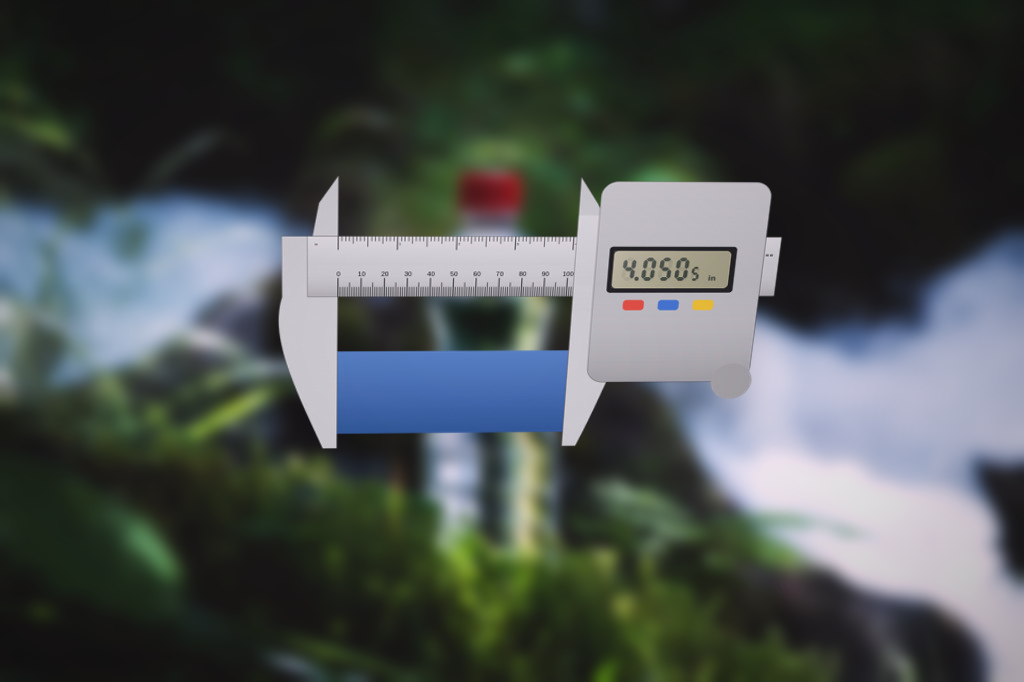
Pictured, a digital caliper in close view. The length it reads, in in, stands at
4.0505 in
